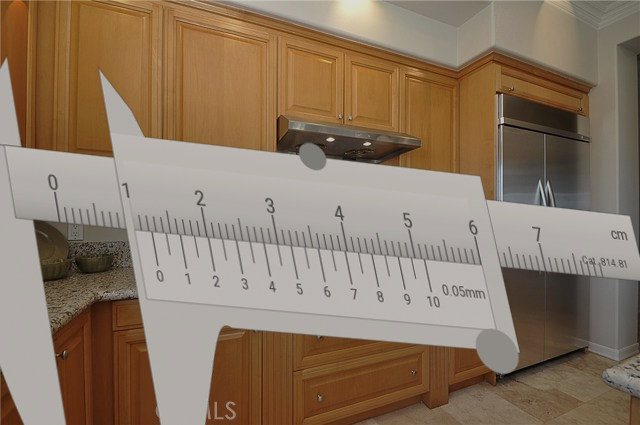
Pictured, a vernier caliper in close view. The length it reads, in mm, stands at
12.4 mm
